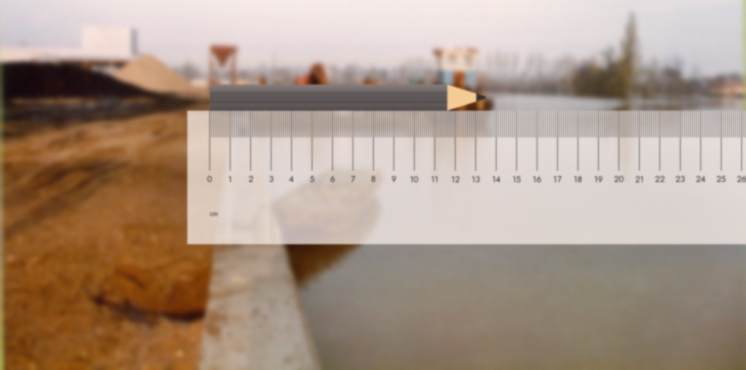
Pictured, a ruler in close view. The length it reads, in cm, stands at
13.5 cm
